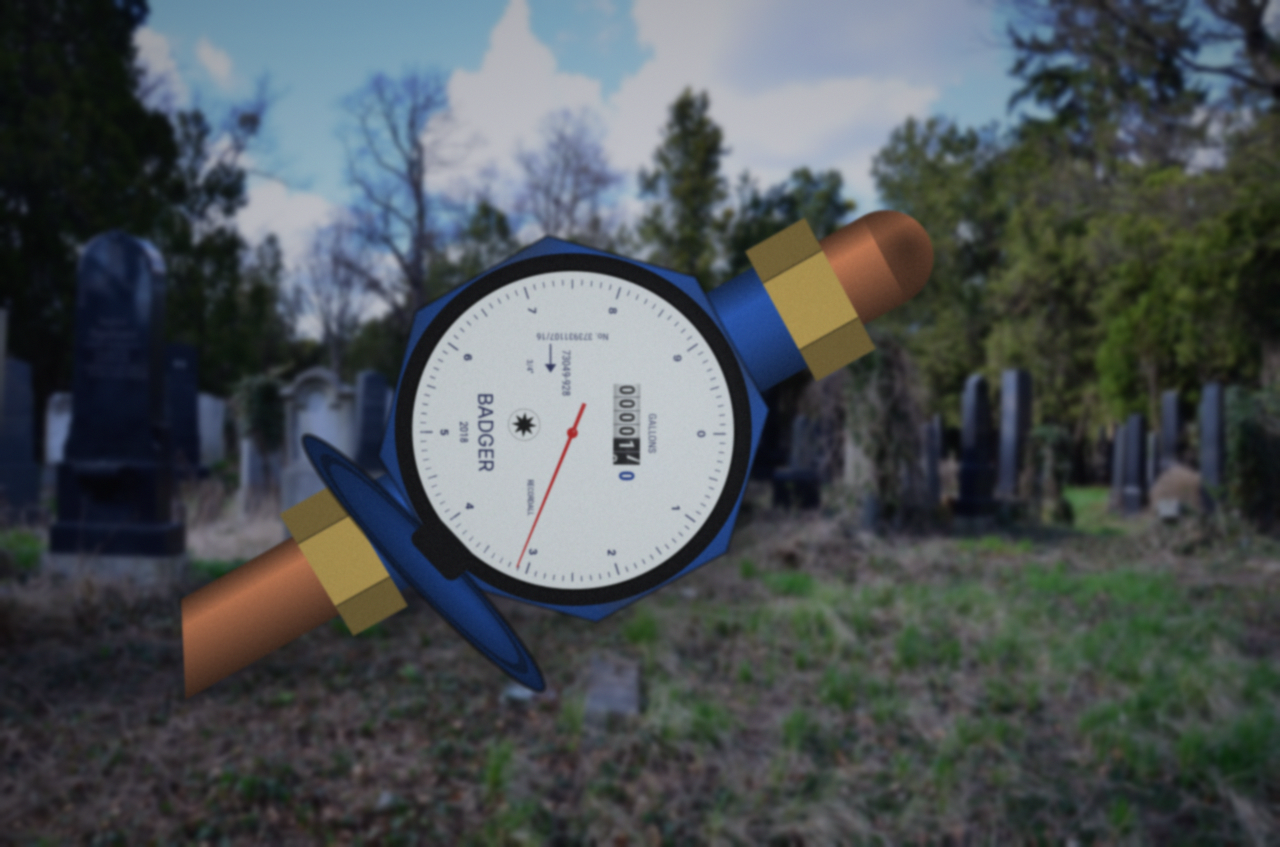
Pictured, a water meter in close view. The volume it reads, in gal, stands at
173.1 gal
